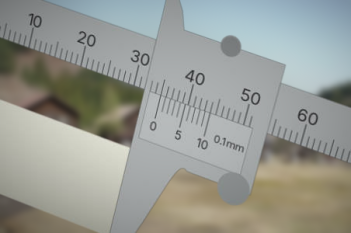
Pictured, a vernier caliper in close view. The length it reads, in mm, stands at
35.0 mm
